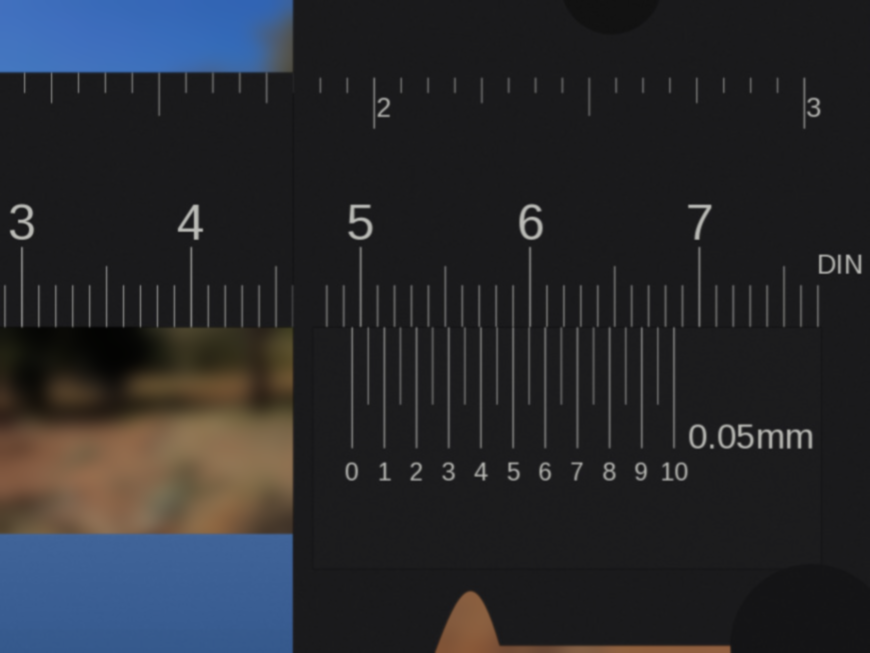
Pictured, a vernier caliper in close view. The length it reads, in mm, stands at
49.5 mm
